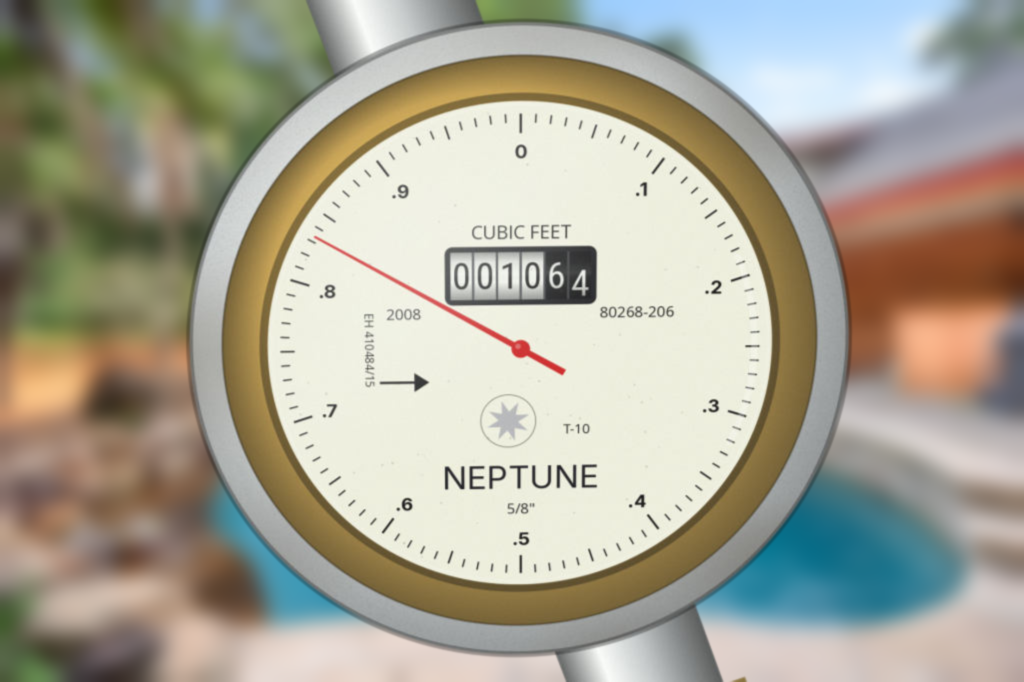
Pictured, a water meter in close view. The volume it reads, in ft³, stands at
1063.83 ft³
